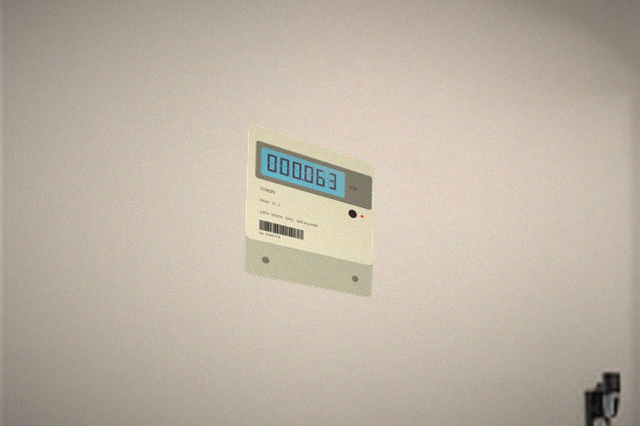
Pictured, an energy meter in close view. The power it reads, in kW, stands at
0.063 kW
